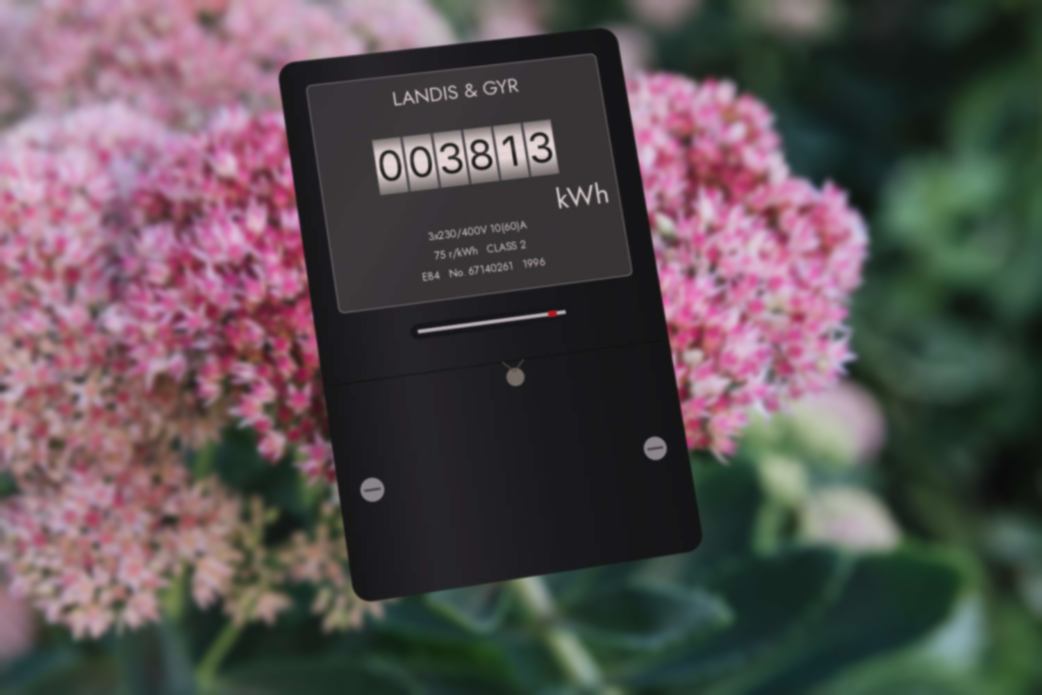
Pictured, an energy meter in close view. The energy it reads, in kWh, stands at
3813 kWh
